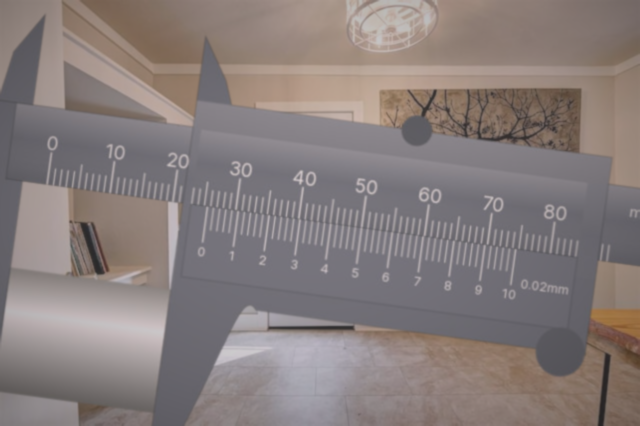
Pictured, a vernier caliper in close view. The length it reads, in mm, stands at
25.5 mm
